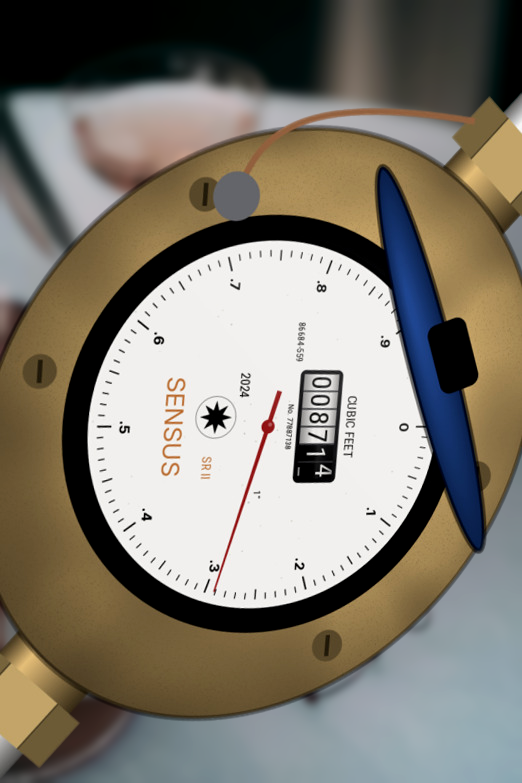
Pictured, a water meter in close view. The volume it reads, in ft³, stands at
8714.29 ft³
